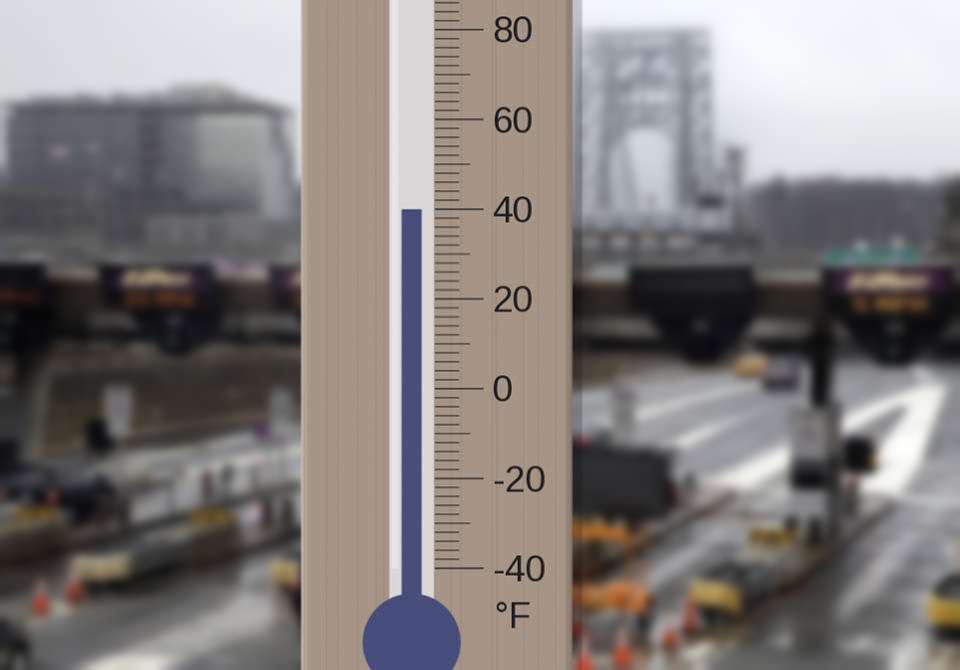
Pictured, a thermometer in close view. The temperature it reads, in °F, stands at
40 °F
